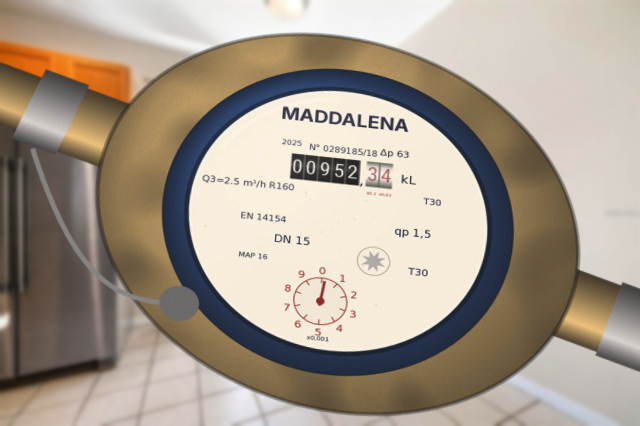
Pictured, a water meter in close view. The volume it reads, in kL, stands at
952.340 kL
